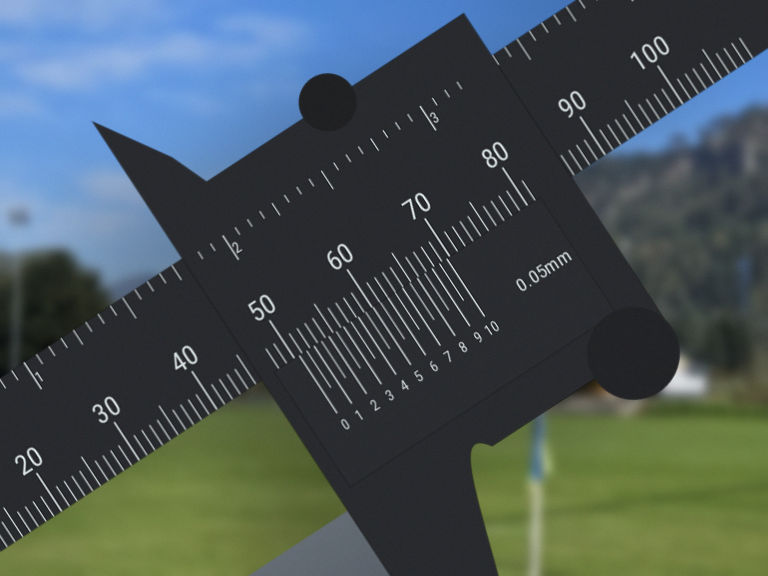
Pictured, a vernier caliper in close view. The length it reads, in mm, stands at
50.6 mm
